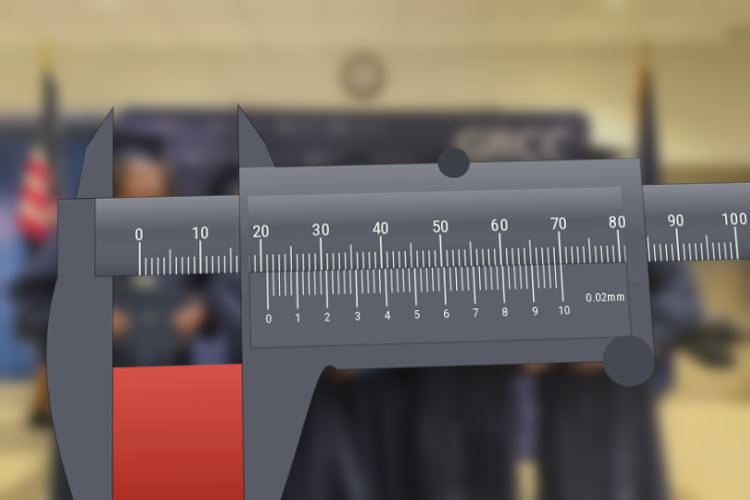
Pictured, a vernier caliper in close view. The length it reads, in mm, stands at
21.0 mm
